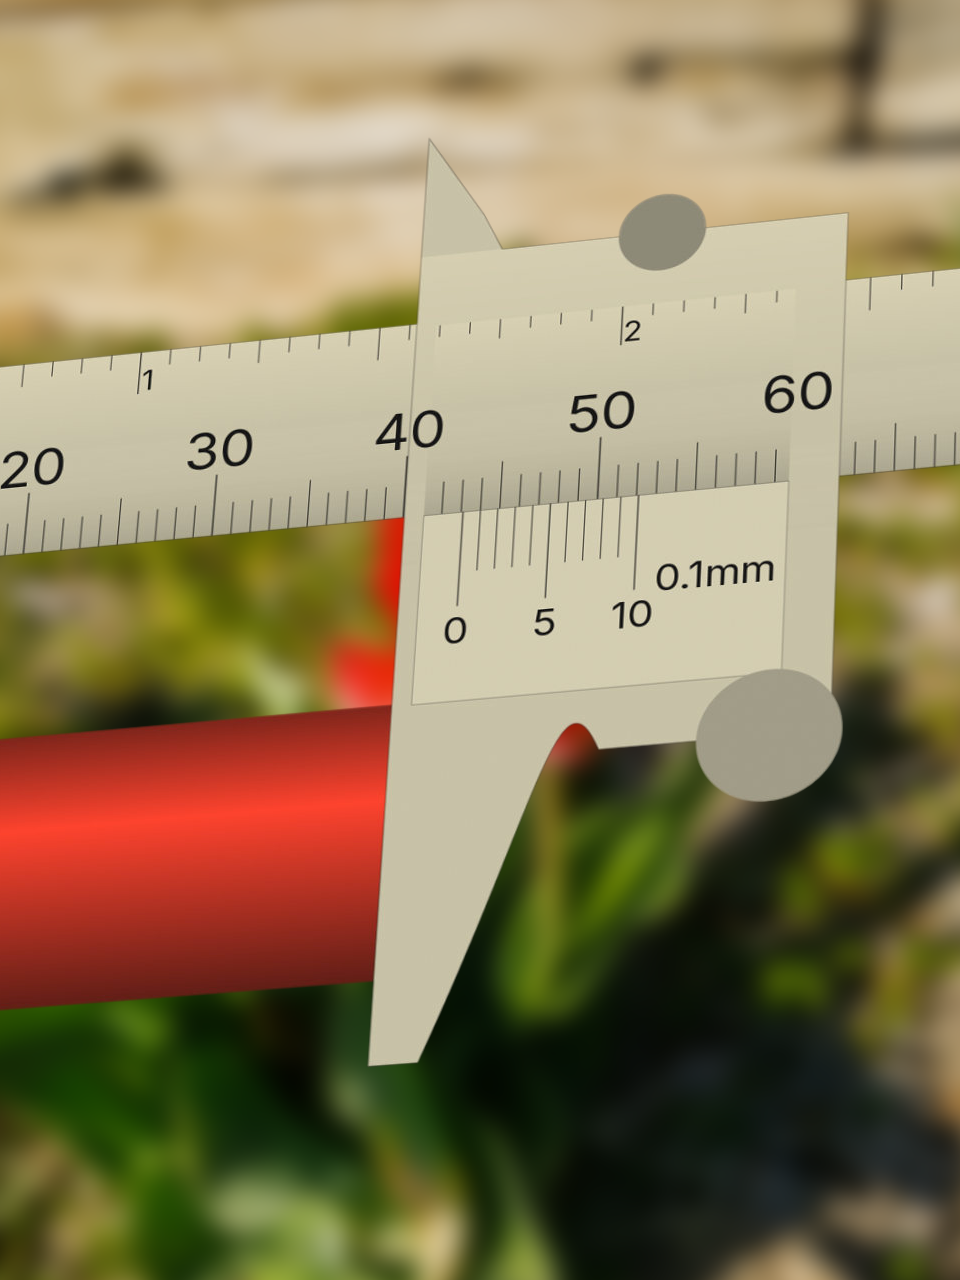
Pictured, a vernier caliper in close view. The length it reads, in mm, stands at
43.1 mm
